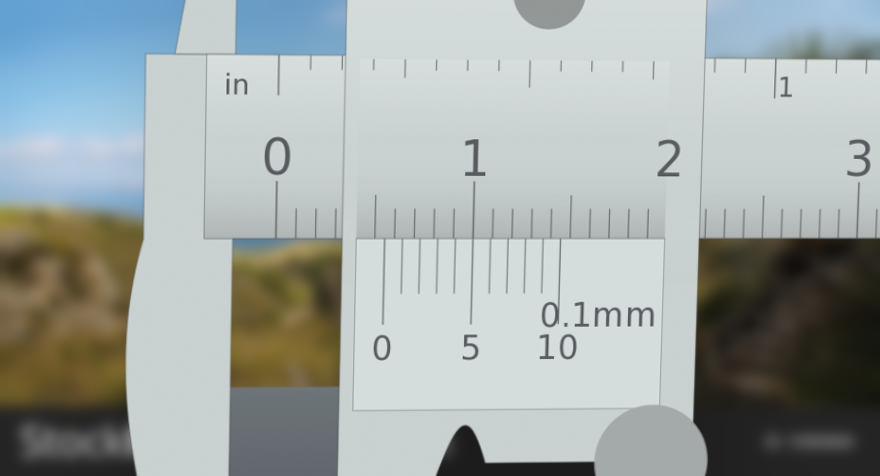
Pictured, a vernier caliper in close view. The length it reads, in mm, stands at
5.5 mm
